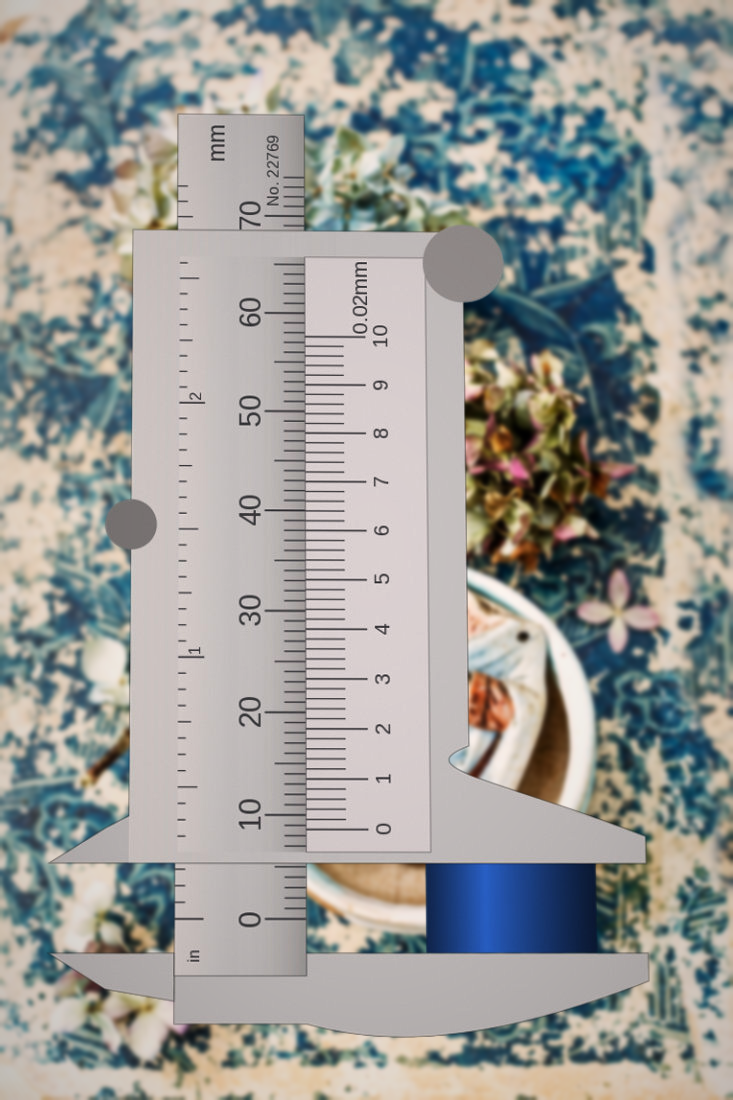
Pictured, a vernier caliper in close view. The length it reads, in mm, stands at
8.6 mm
